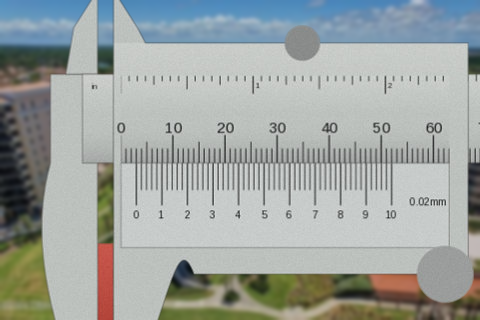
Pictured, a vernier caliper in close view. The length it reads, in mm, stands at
3.0 mm
